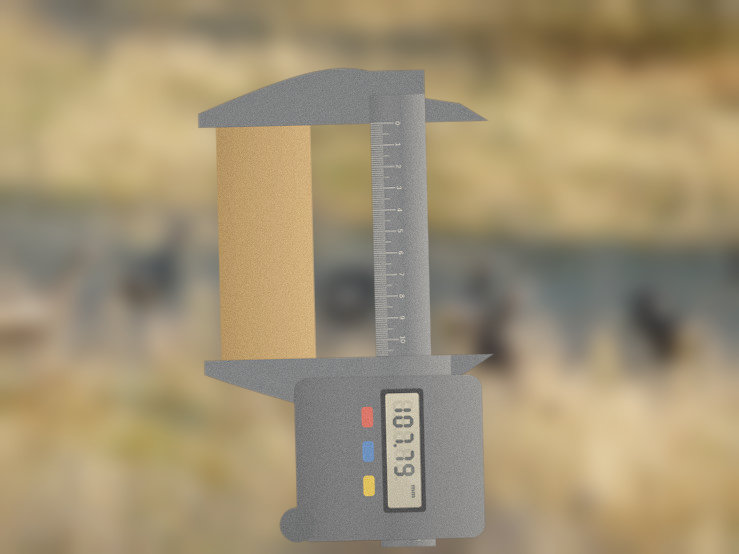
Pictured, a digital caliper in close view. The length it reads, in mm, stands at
107.79 mm
